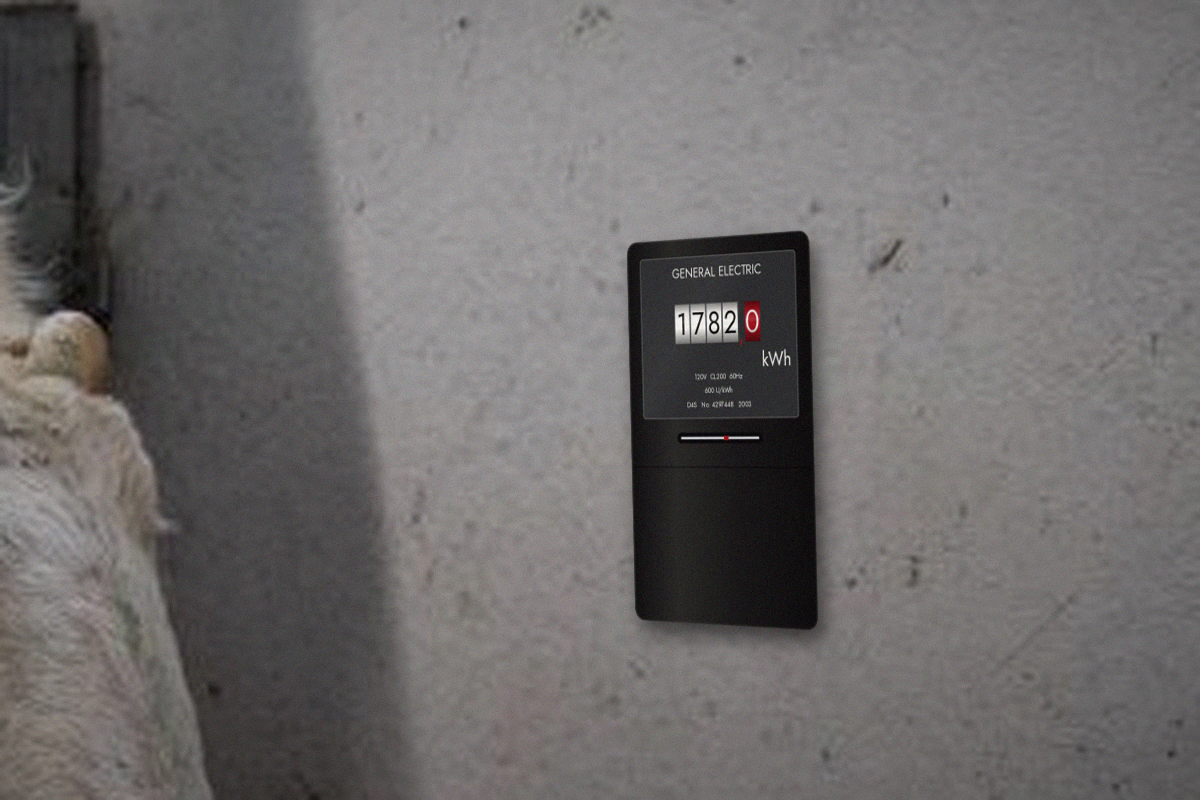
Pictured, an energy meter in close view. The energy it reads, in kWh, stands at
1782.0 kWh
